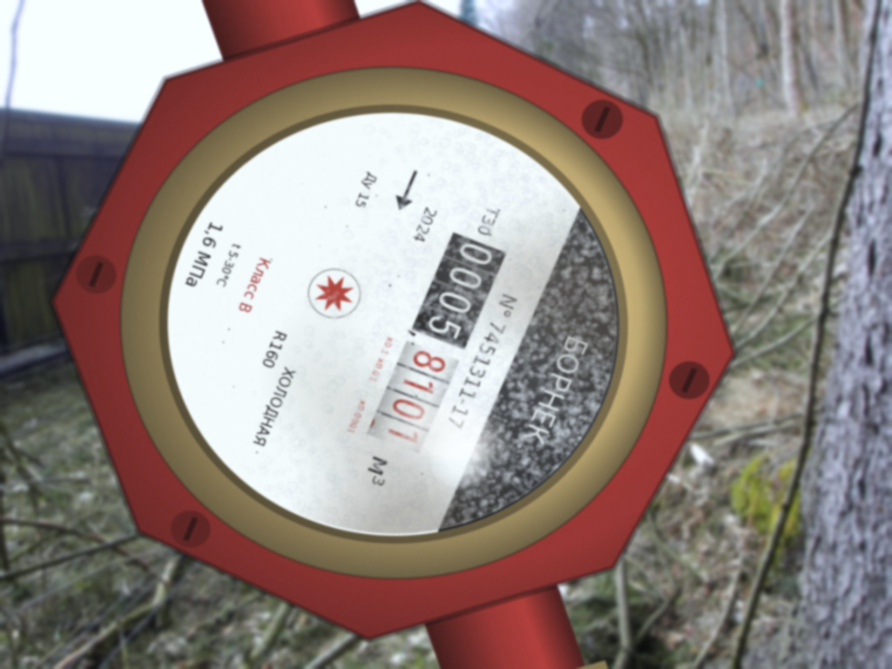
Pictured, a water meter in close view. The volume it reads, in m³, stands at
5.8101 m³
